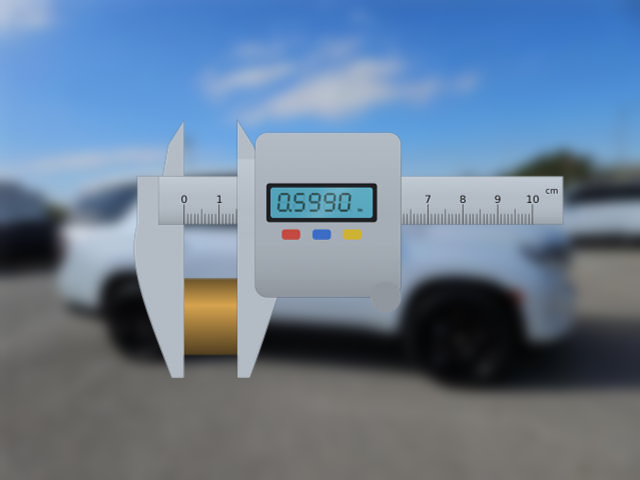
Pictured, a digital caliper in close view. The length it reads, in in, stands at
0.5990 in
